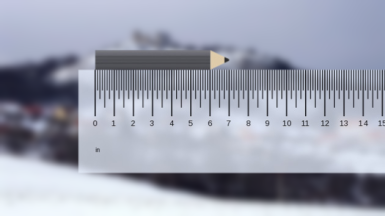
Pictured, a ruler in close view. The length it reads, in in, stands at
7 in
